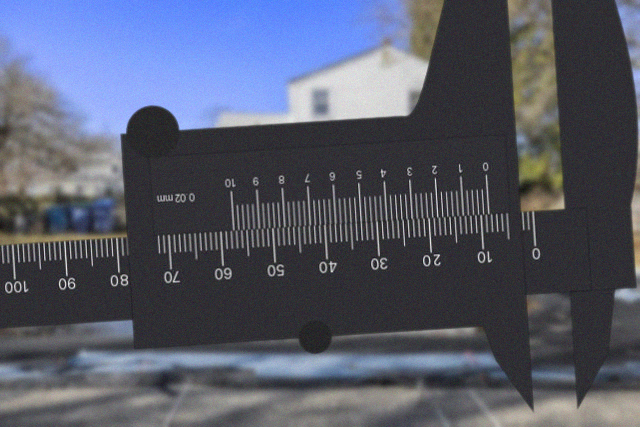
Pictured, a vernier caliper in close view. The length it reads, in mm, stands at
8.5 mm
